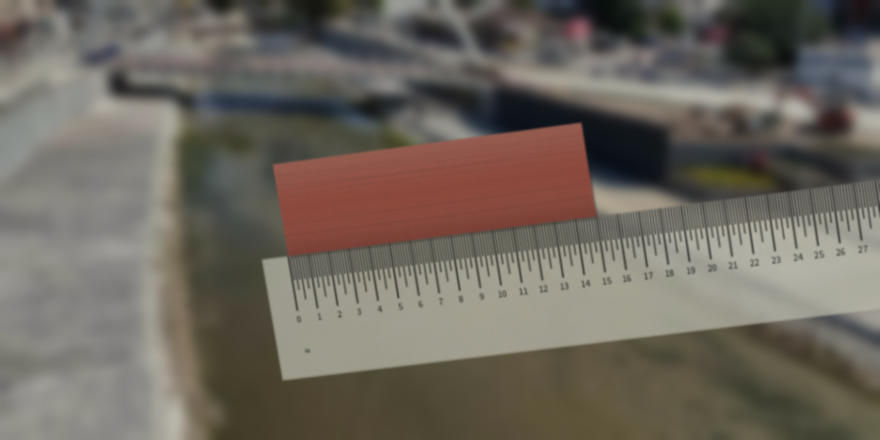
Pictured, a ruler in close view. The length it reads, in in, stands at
15 in
